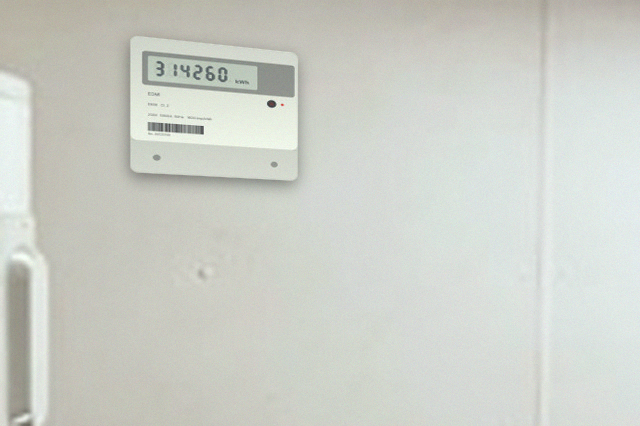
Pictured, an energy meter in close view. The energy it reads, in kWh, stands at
314260 kWh
